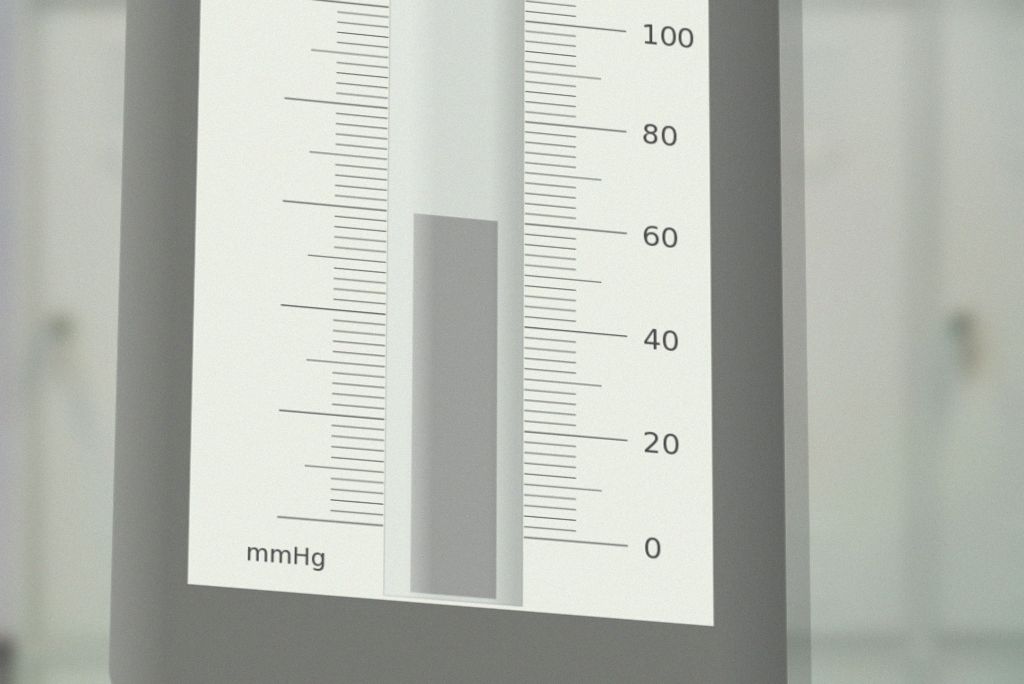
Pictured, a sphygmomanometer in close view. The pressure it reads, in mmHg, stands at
60 mmHg
